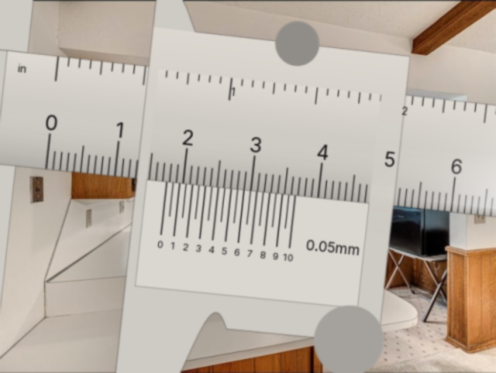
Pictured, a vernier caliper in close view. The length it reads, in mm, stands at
17.6 mm
